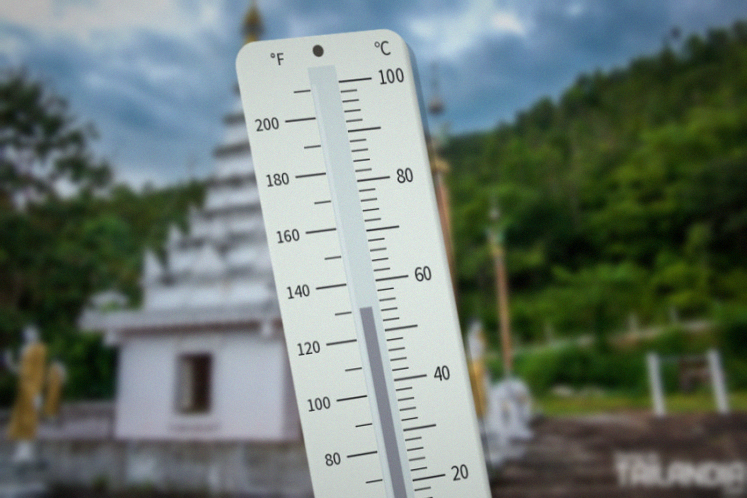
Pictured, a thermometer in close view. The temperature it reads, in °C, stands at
55 °C
